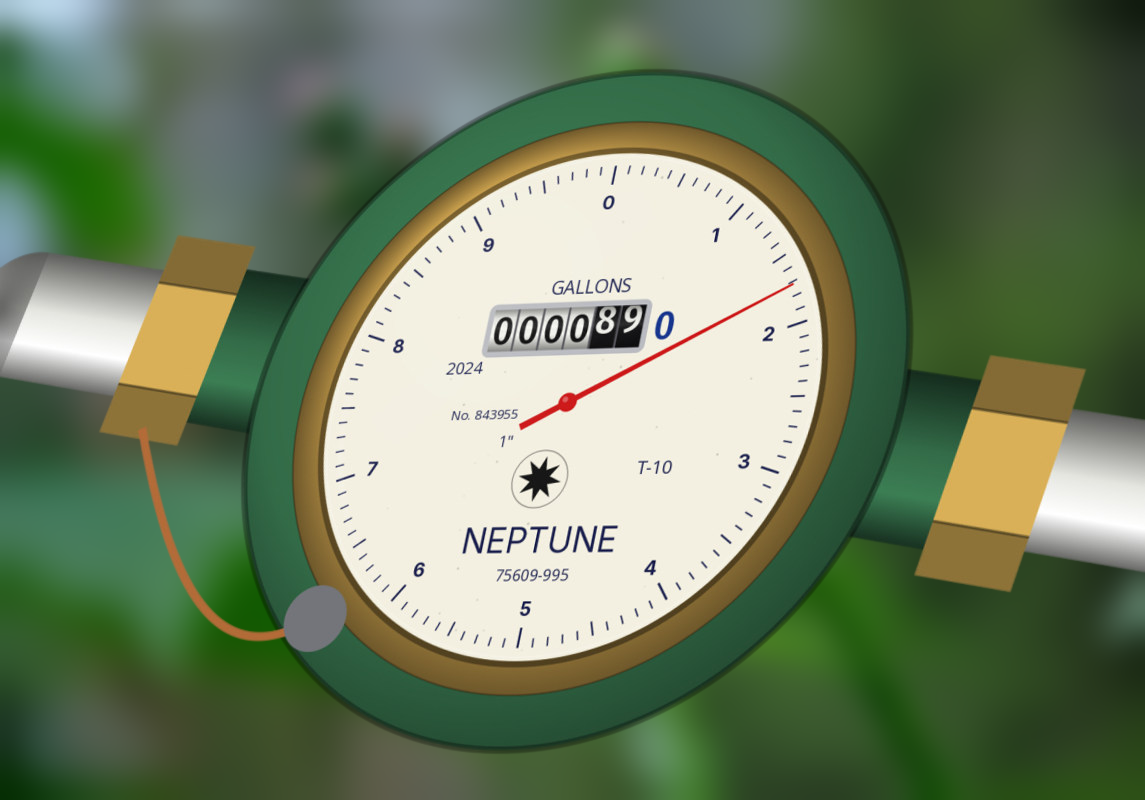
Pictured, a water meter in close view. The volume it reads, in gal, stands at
891.7 gal
